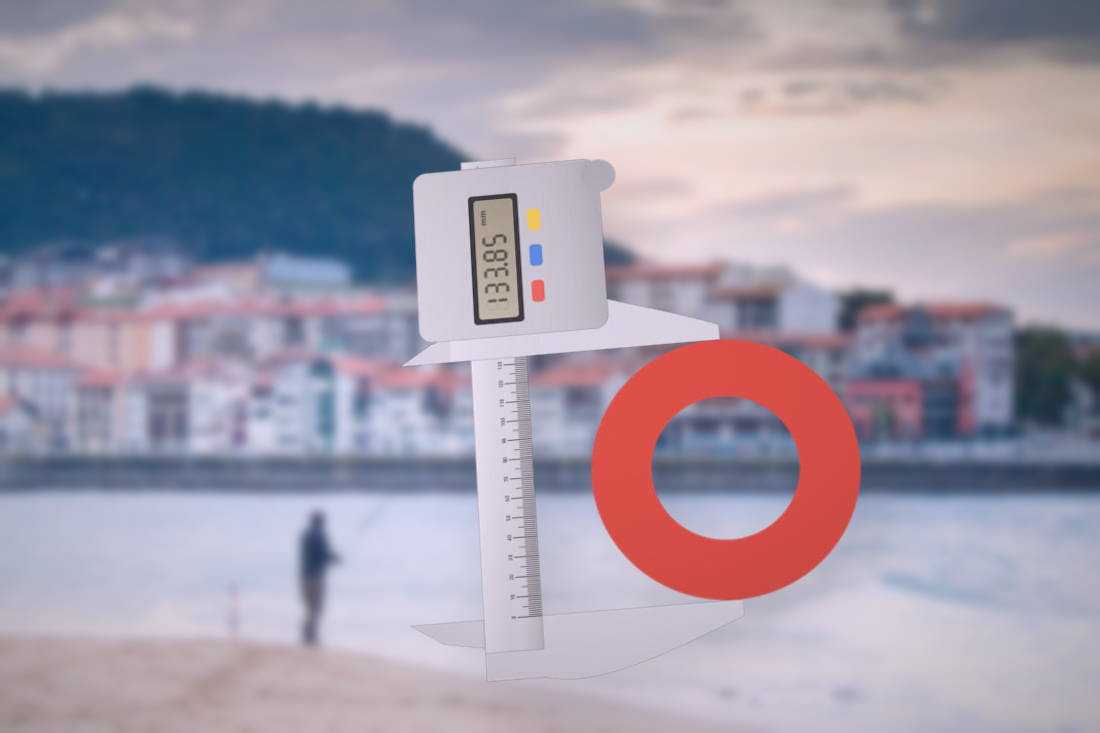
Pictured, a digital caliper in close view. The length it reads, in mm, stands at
133.85 mm
